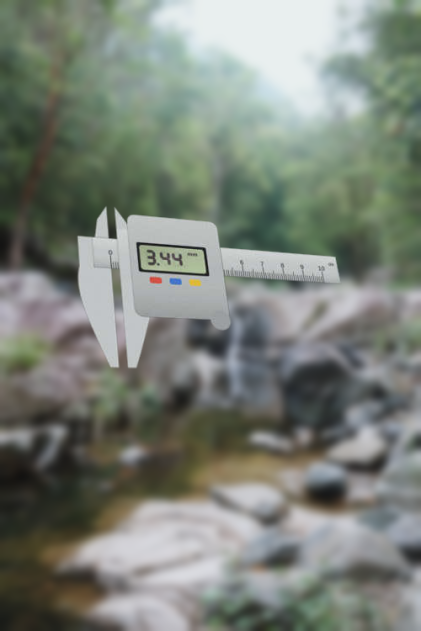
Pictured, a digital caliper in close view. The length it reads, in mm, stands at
3.44 mm
